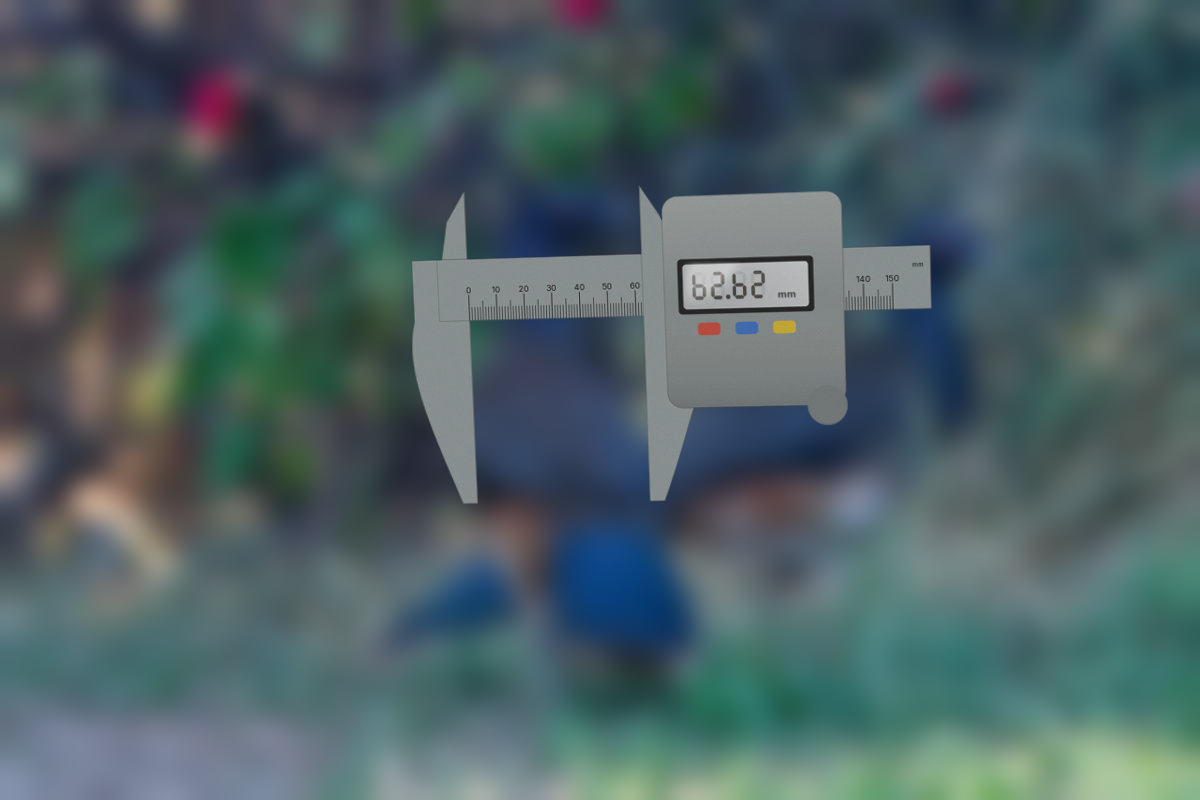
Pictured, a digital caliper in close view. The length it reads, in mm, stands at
62.62 mm
